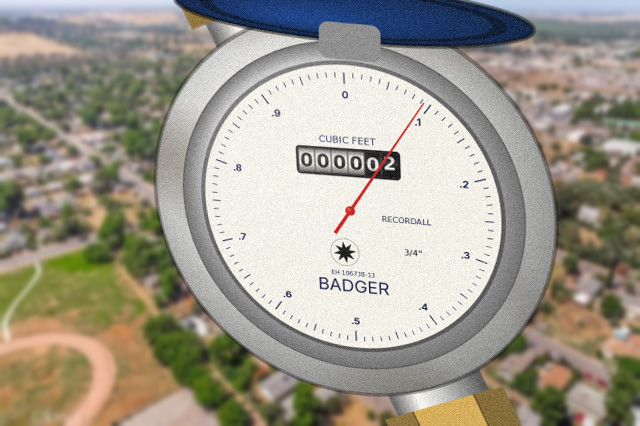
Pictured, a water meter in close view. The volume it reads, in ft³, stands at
2.09 ft³
